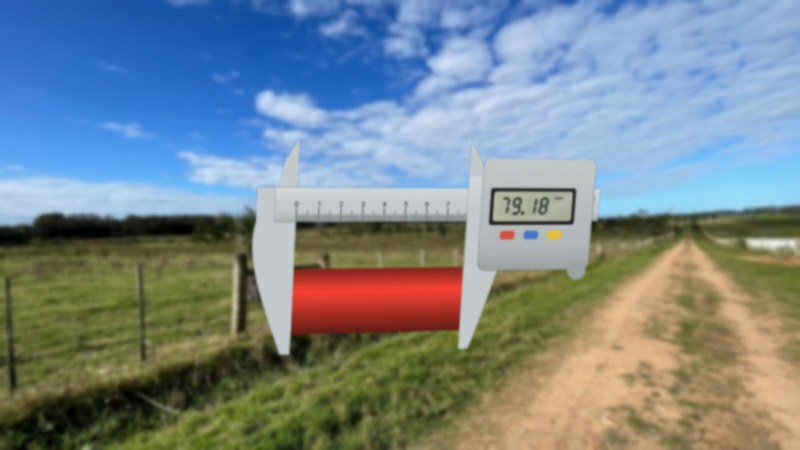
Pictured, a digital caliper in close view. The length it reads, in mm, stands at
79.18 mm
